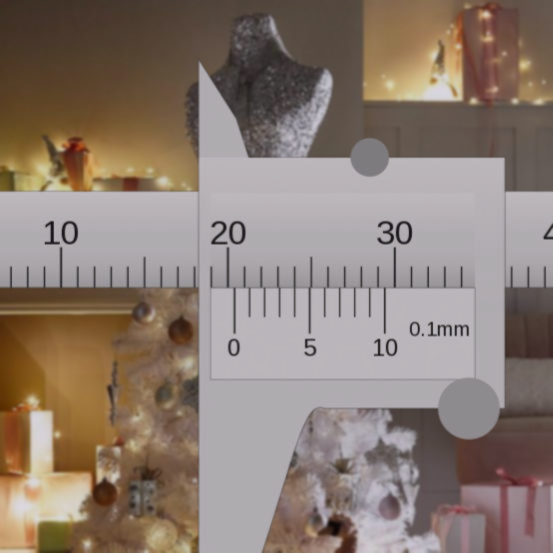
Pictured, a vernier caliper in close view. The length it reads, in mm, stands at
20.4 mm
